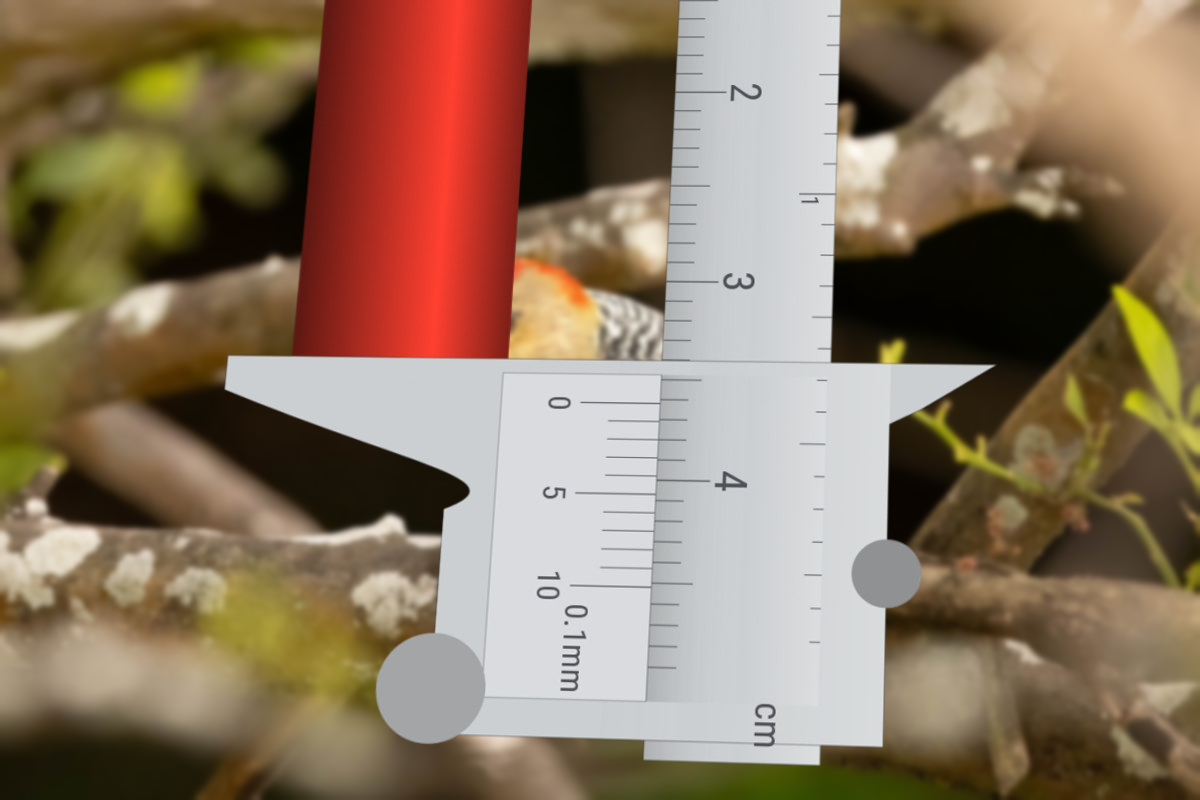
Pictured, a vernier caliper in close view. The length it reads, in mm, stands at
36.2 mm
